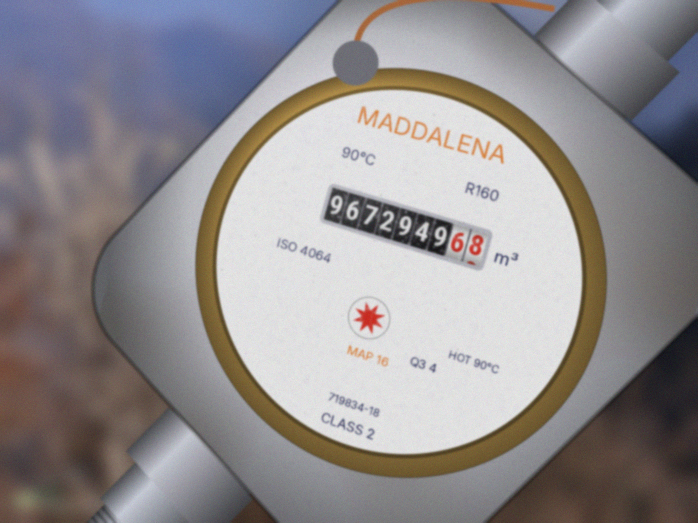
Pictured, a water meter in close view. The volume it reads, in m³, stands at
9672949.68 m³
